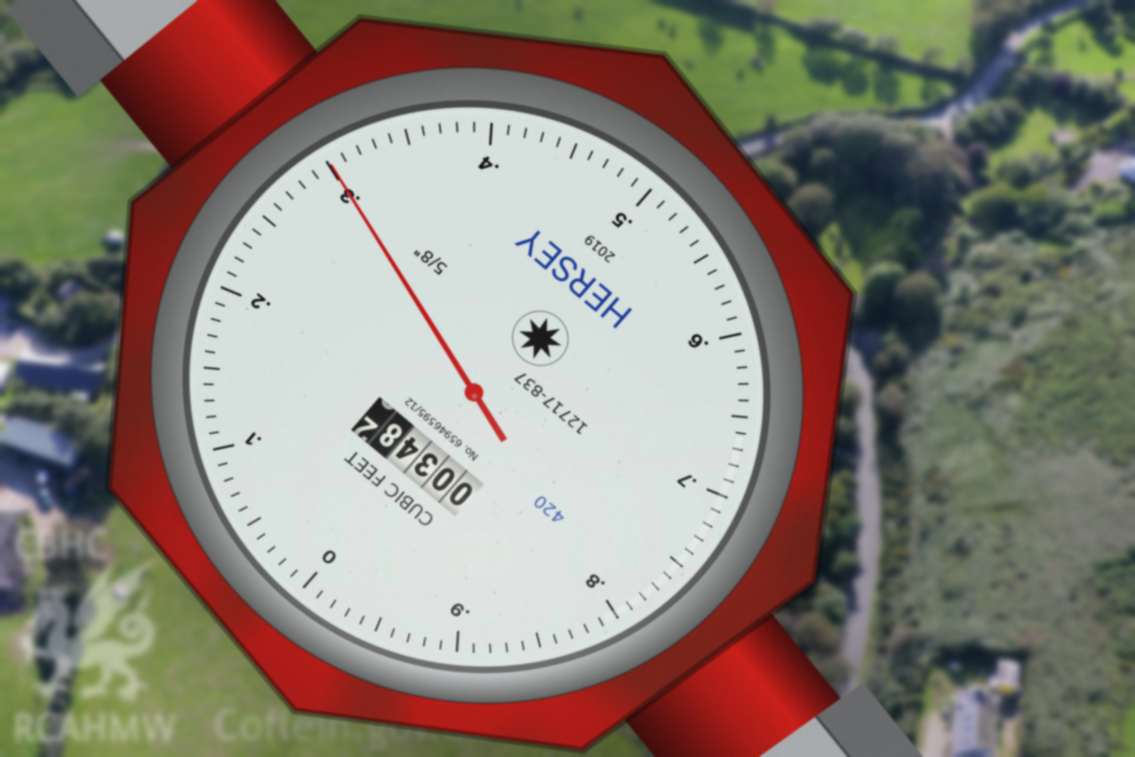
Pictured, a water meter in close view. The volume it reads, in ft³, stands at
3482.30 ft³
